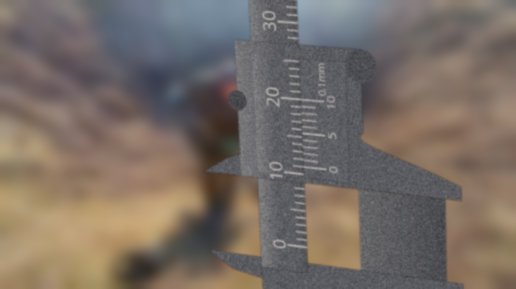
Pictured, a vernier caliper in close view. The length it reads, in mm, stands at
11.0 mm
